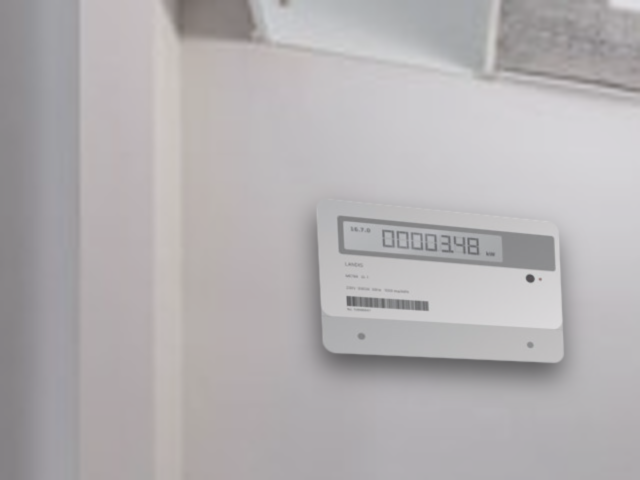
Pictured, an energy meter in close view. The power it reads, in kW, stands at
3.48 kW
